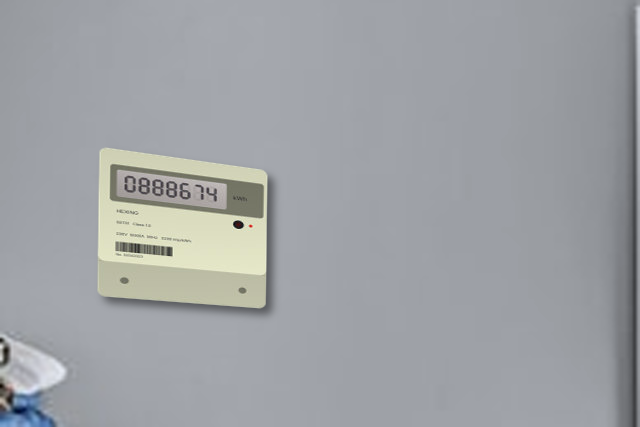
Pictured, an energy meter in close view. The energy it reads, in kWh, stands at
888674 kWh
